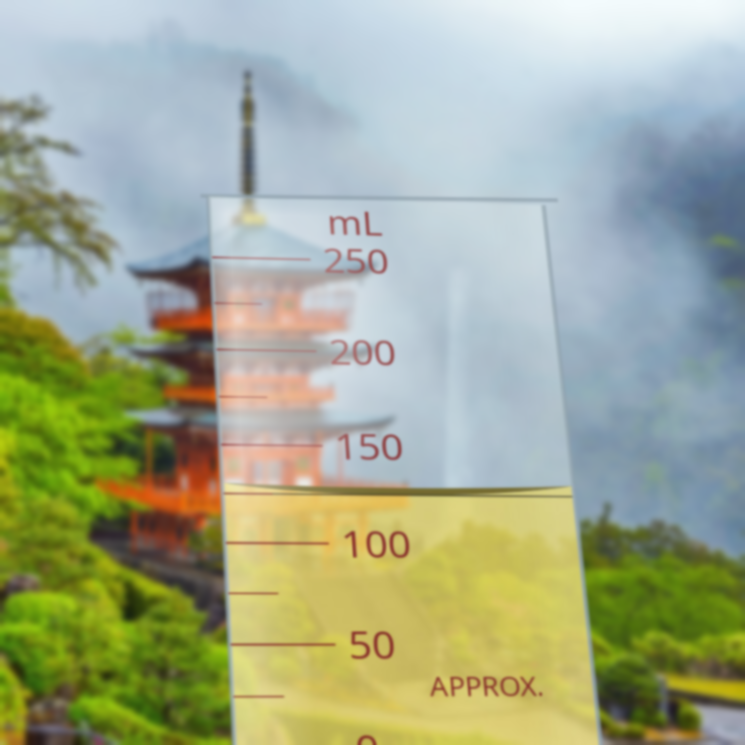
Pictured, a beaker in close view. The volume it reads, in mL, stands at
125 mL
